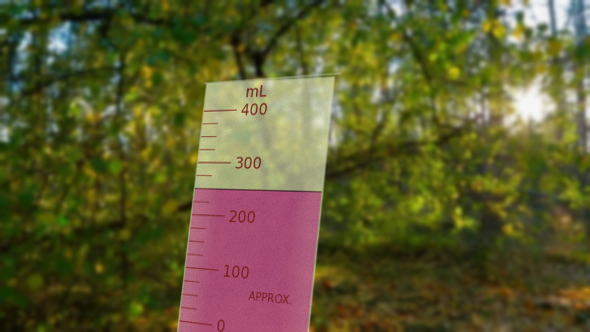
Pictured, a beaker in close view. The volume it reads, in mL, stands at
250 mL
